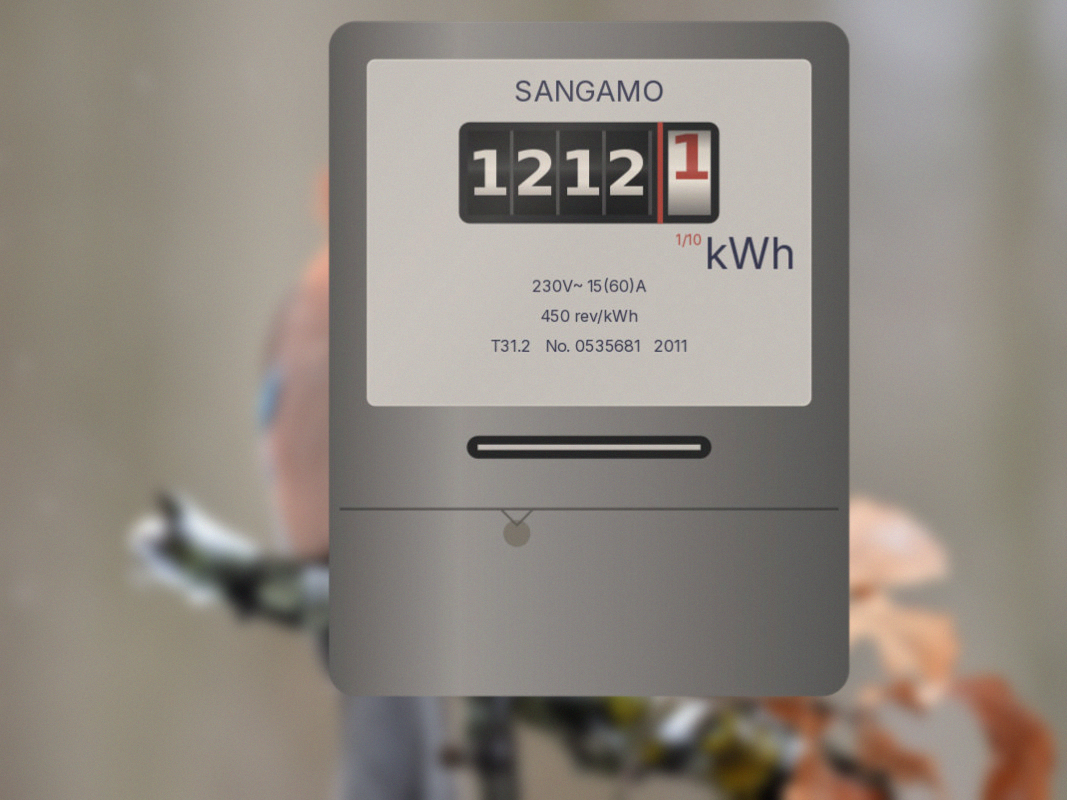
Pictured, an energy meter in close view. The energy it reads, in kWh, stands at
1212.1 kWh
